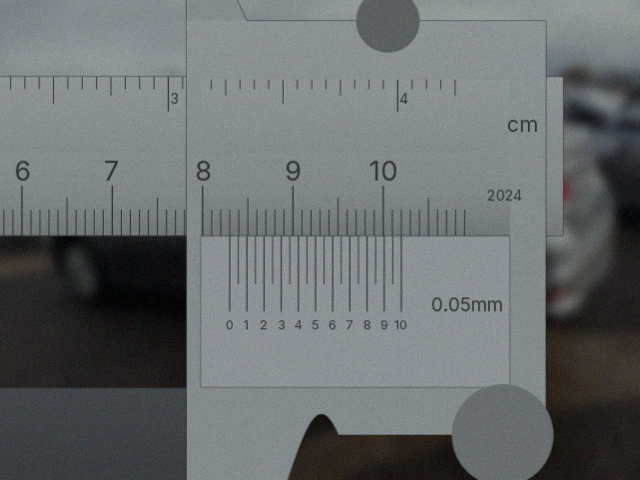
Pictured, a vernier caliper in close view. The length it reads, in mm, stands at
83.0 mm
